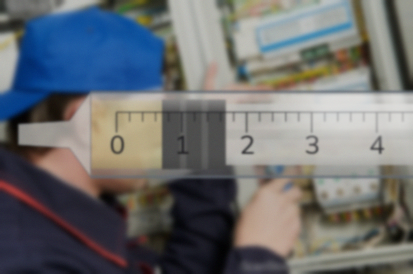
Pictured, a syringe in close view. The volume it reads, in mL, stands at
0.7 mL
